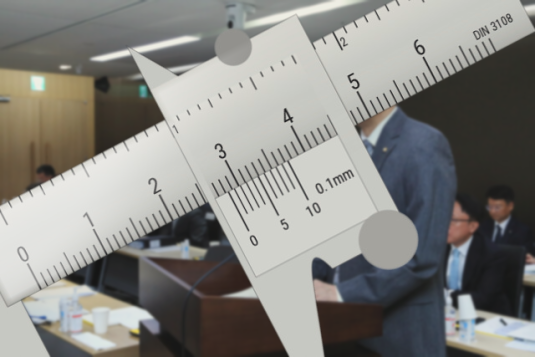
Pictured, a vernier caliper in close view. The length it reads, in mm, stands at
28.4 mm
